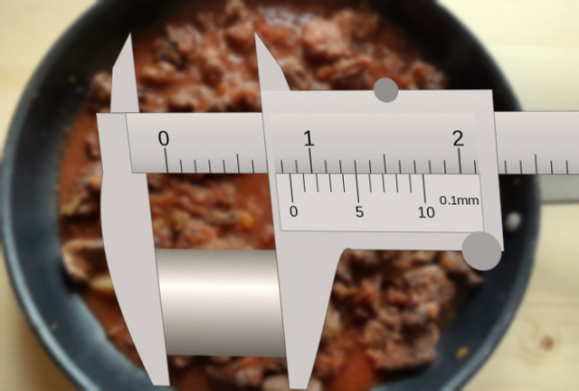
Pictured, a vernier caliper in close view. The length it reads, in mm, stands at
8.5 mm
